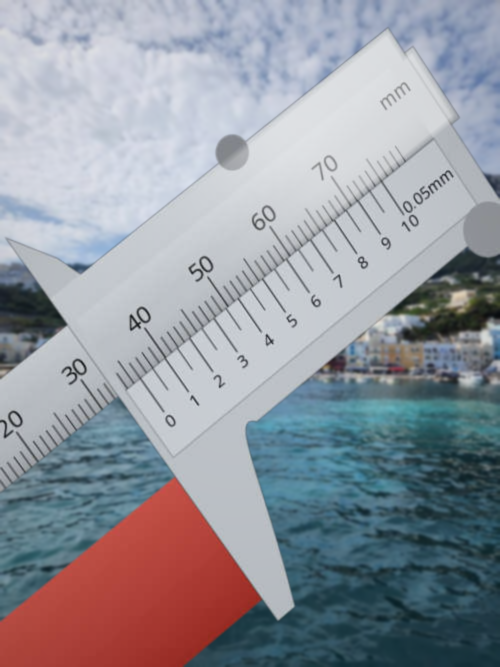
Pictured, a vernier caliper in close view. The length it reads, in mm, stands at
36.0 mm
